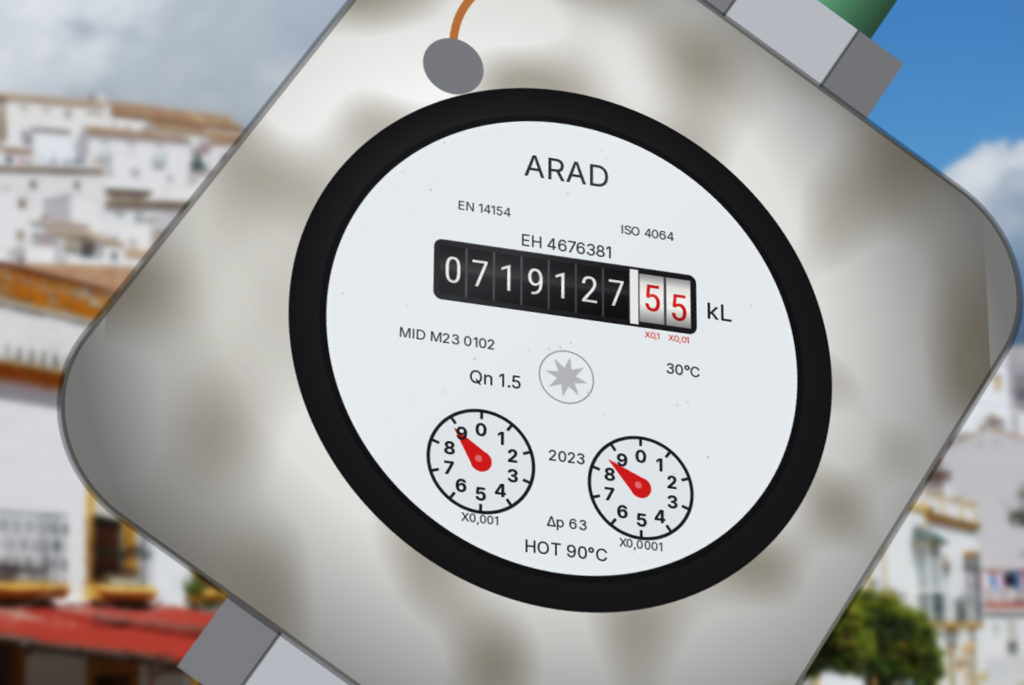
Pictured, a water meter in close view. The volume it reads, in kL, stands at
719127.5488 kL
